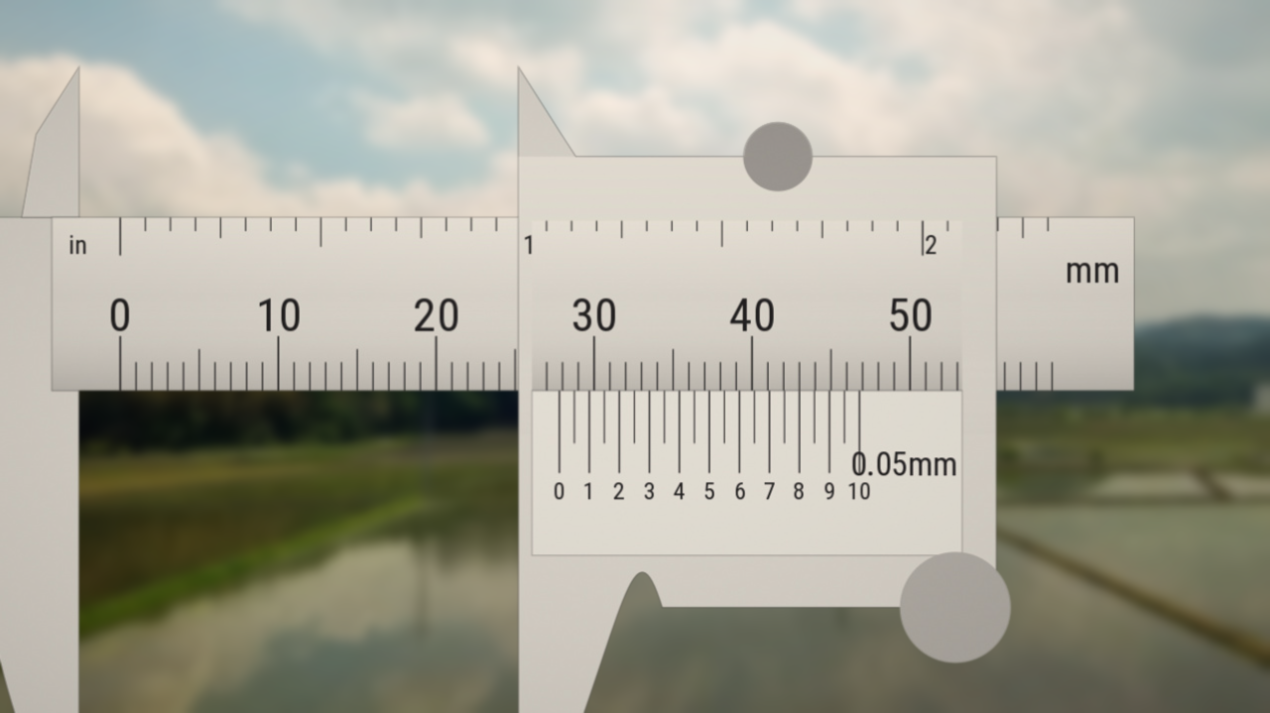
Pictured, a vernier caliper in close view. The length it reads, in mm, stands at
27.8 mm
